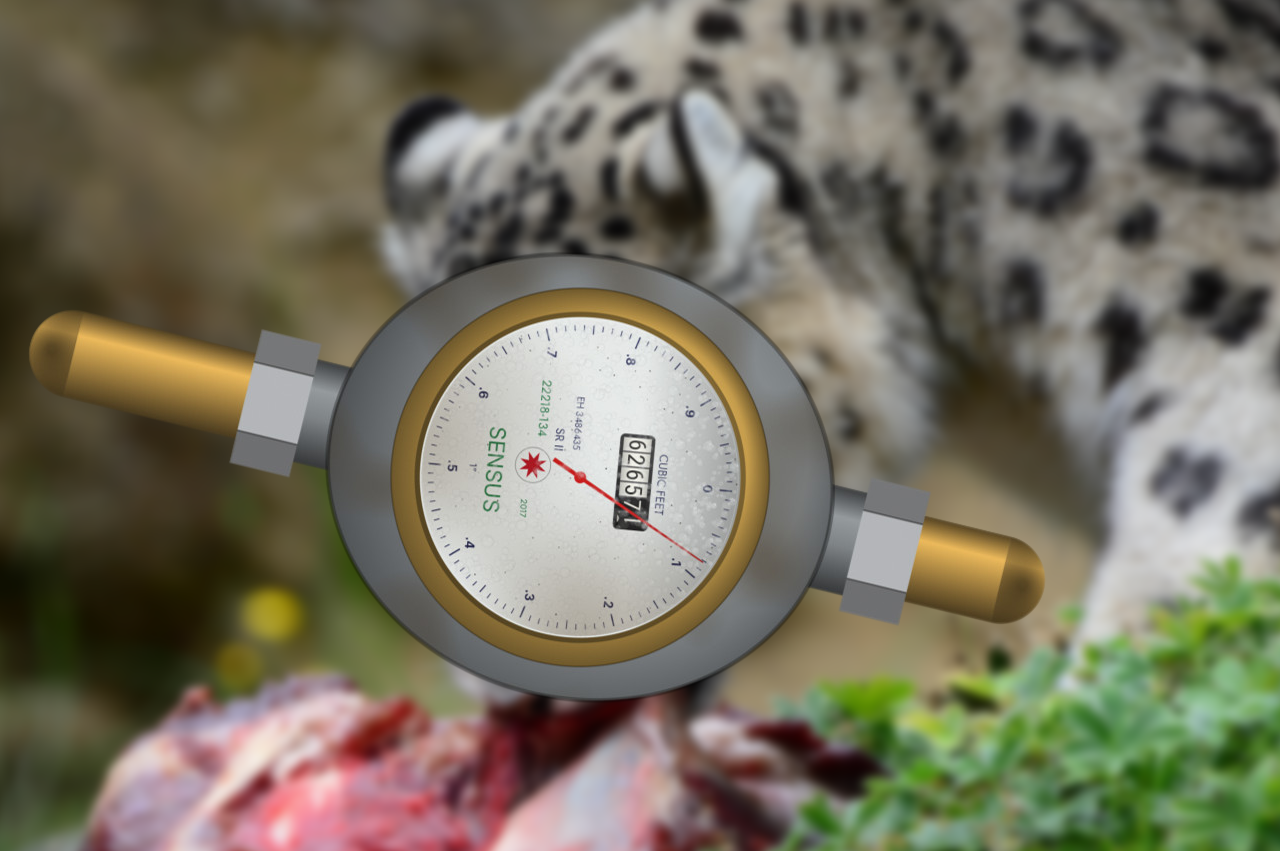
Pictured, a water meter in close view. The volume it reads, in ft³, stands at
626571.08 ft³
